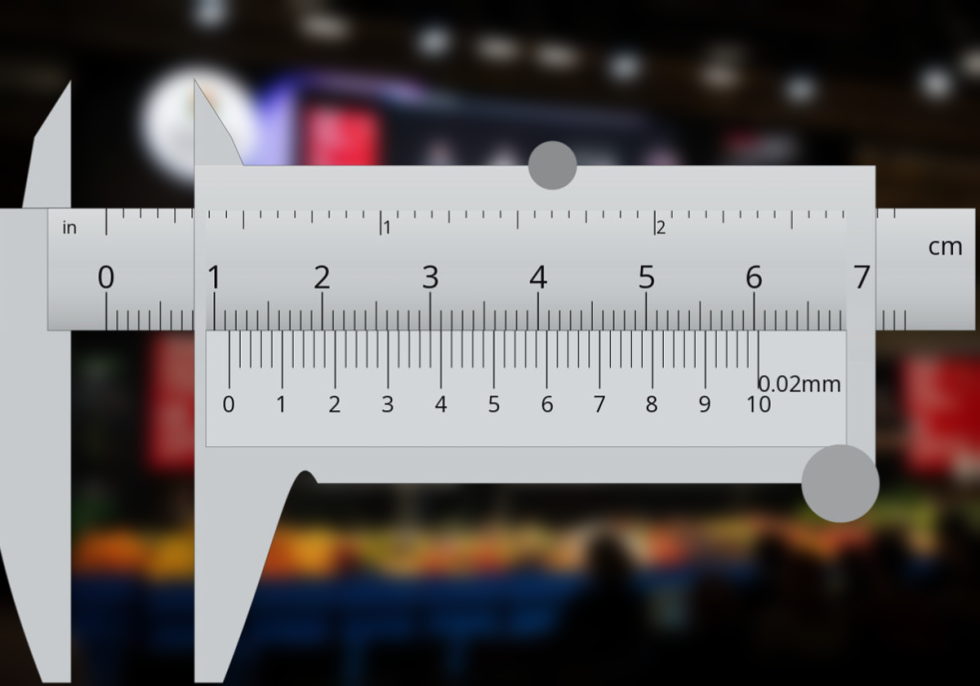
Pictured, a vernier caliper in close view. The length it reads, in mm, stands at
11.4 mm
